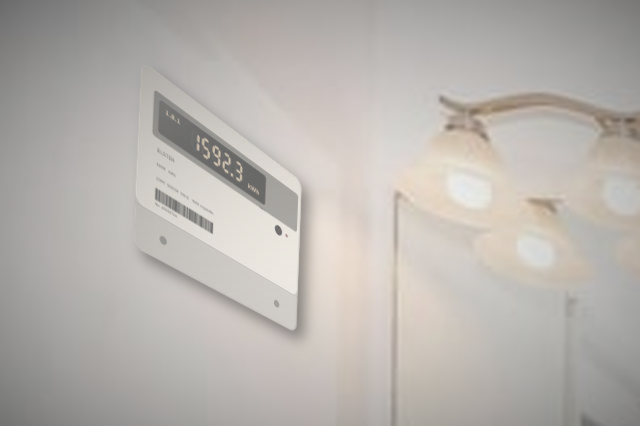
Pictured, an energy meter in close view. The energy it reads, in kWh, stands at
1592.3 kWh
